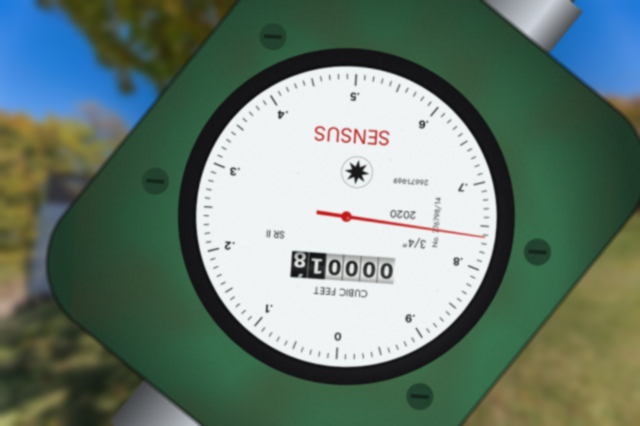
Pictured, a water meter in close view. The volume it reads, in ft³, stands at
17.76 ft³
